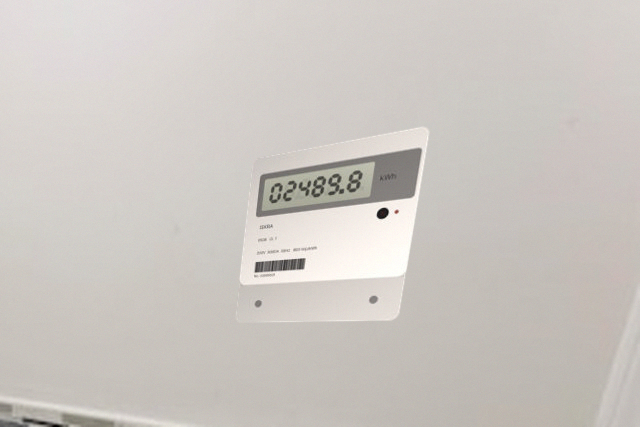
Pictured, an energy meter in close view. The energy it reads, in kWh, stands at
2489.8 kWh
